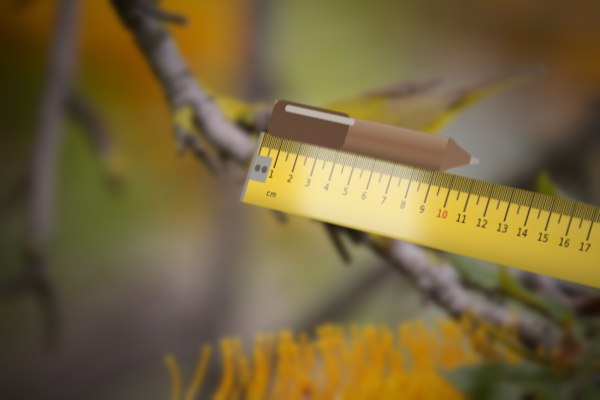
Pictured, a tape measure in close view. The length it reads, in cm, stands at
11 cm
